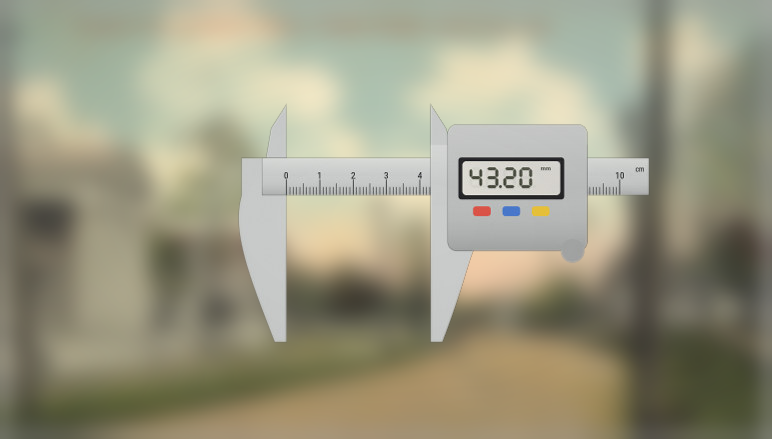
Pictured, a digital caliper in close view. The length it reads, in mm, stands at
43.20 mm
